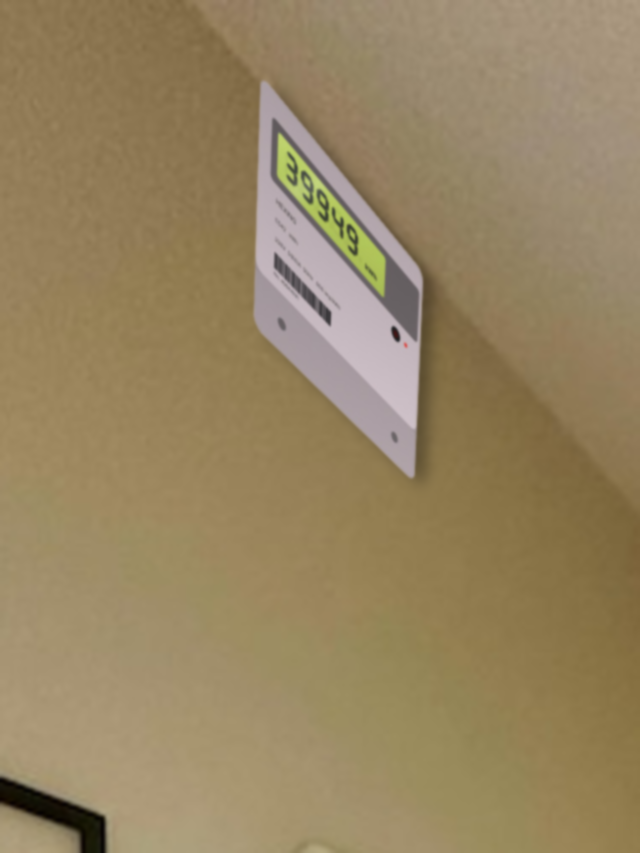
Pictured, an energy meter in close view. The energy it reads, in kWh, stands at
39949 kWh
